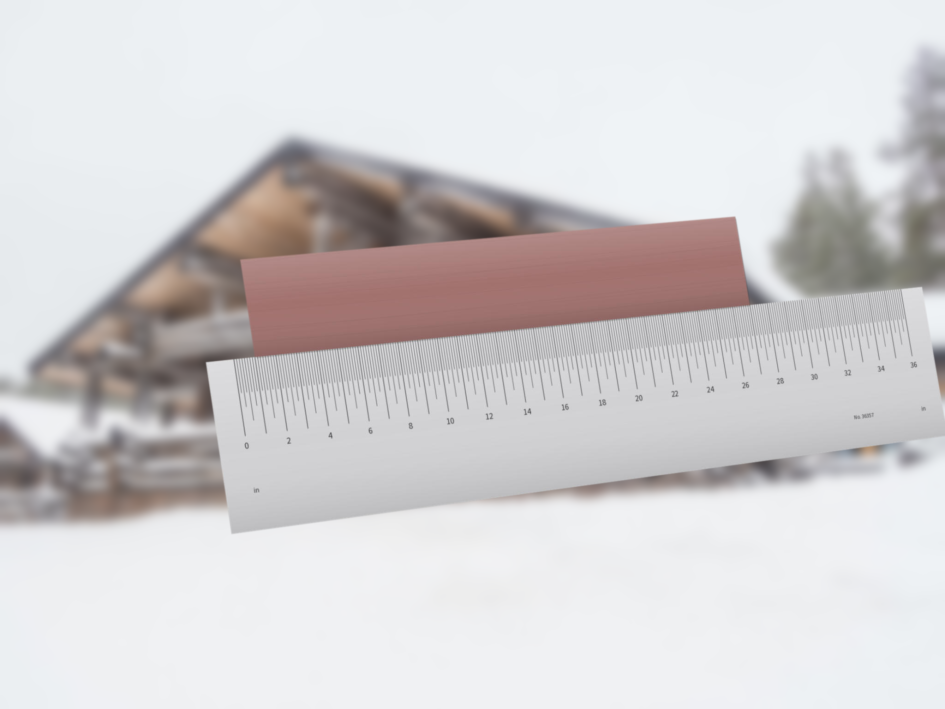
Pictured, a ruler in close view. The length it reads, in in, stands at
26 in
